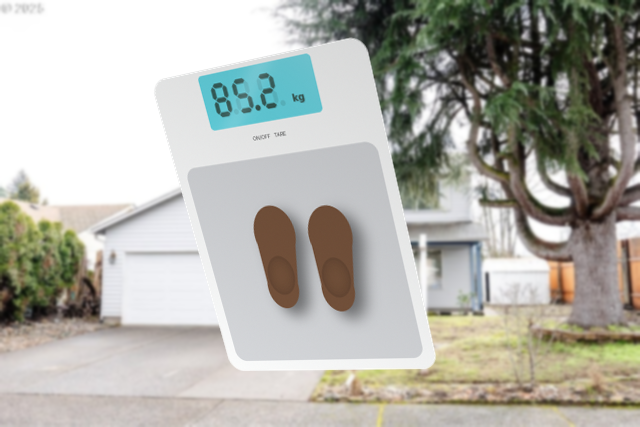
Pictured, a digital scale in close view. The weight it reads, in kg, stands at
85.2 kg
